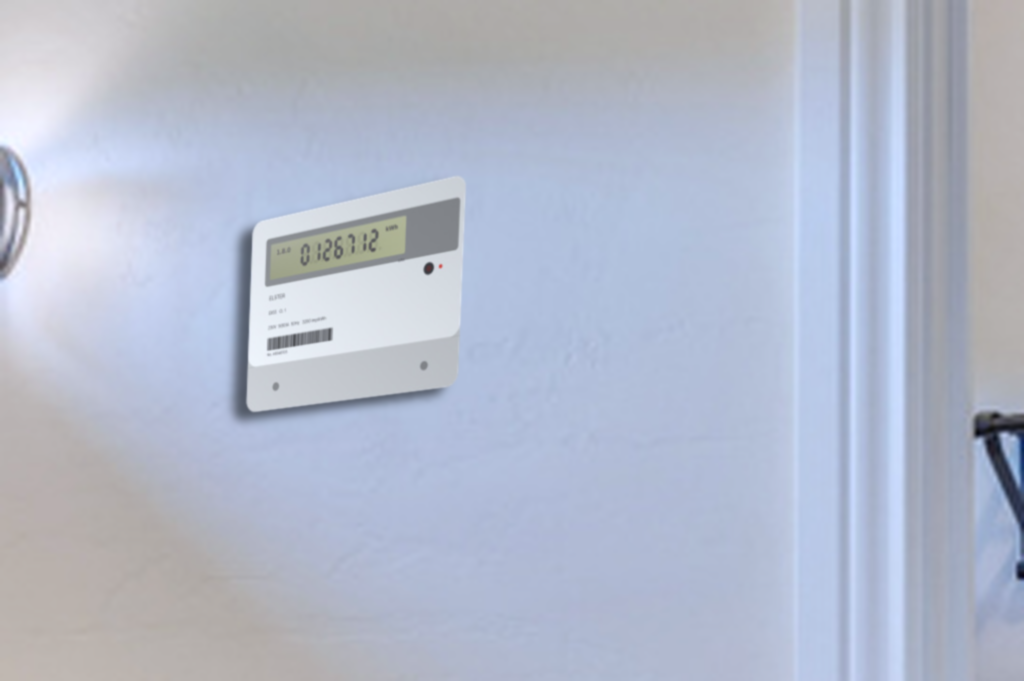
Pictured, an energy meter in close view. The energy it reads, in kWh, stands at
126712 kWh
